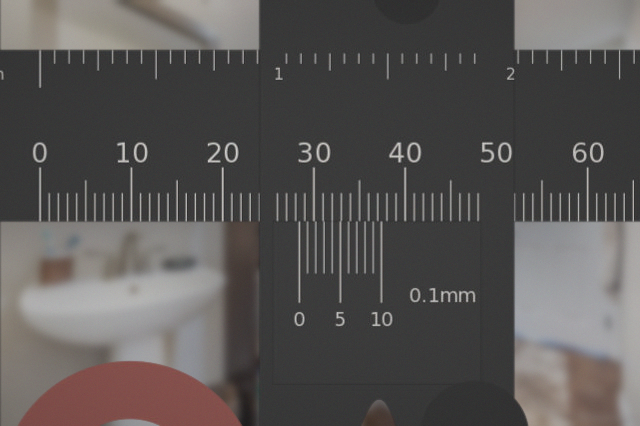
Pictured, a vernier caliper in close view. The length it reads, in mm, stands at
28.4 mm
